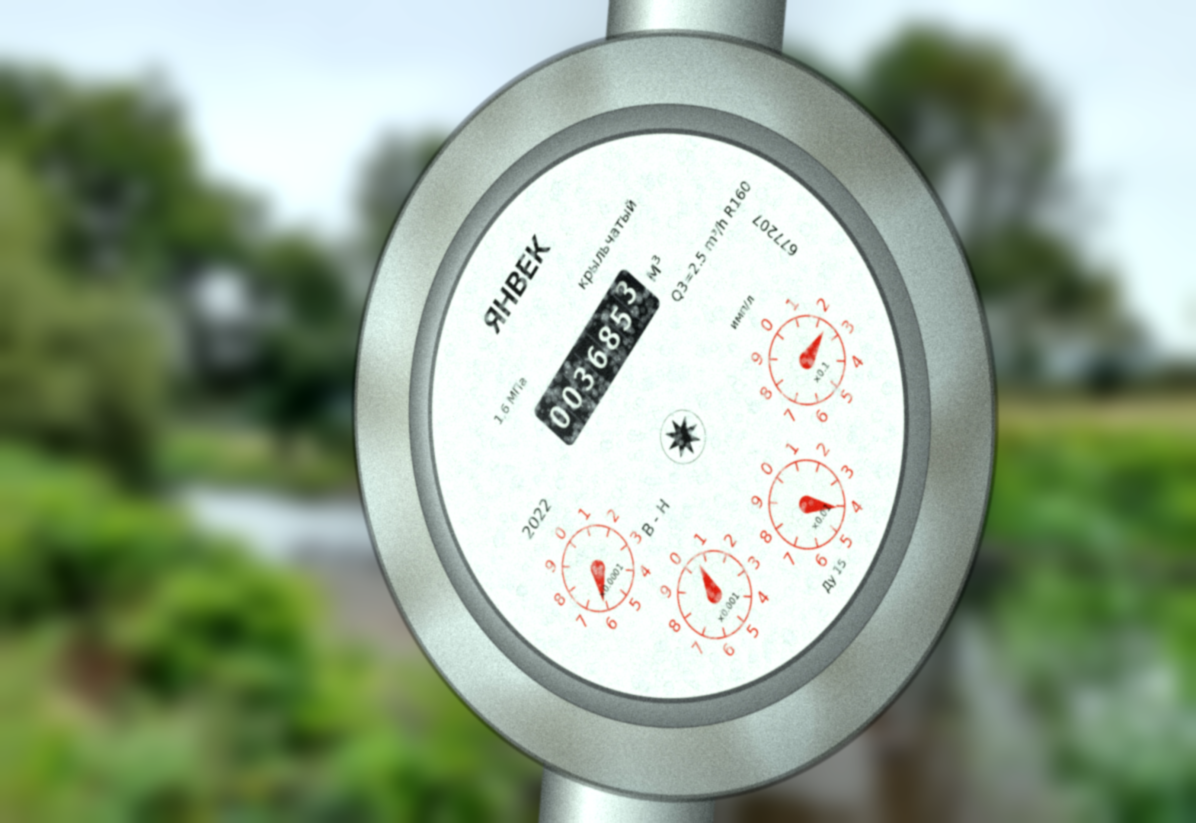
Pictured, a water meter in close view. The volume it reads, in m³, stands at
36853.2406 m³
